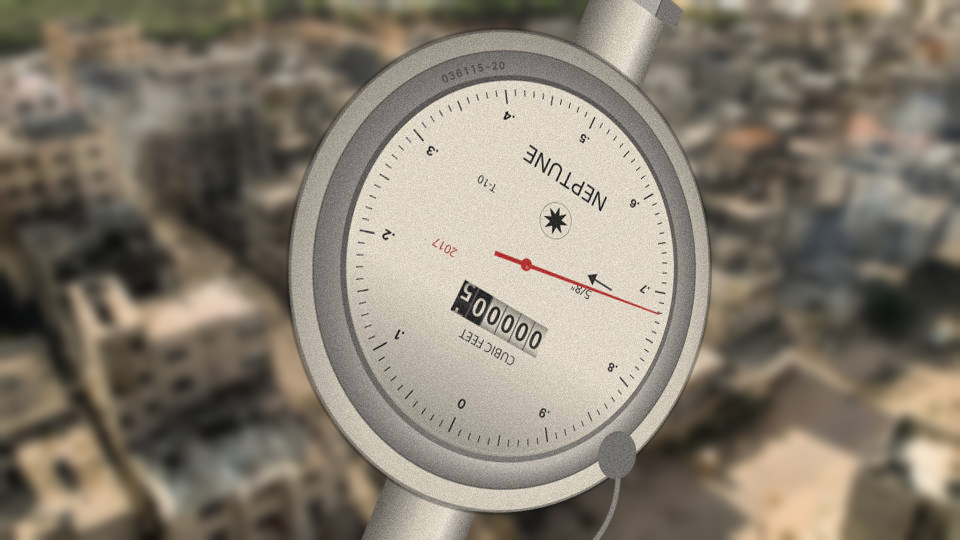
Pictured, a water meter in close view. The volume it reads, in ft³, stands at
4.72 ft³
